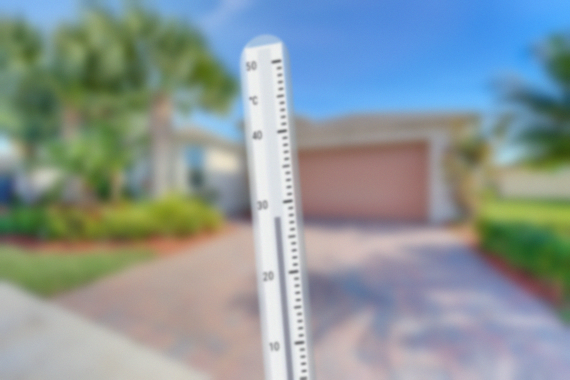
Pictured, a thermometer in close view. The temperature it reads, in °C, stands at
28 °C
